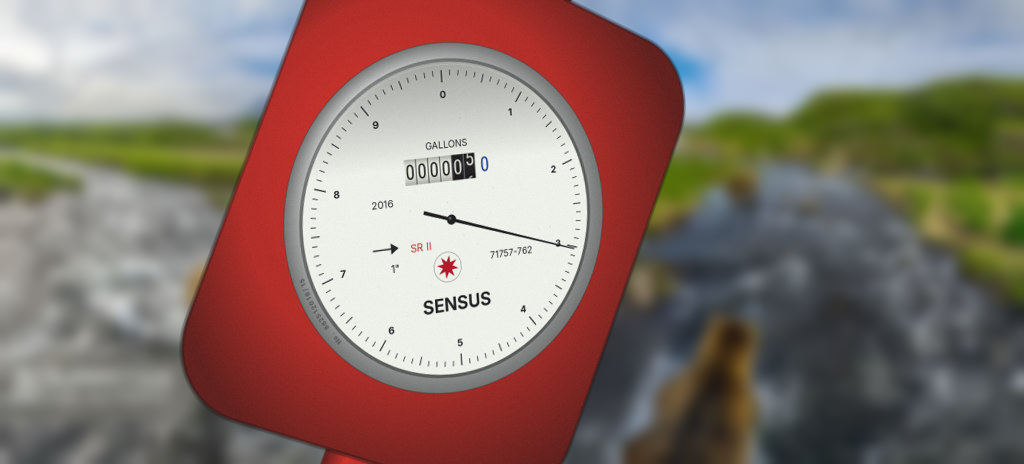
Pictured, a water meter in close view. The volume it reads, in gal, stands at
53.0 gal
